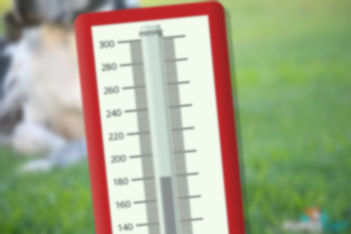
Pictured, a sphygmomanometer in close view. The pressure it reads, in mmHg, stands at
180 mmHg
